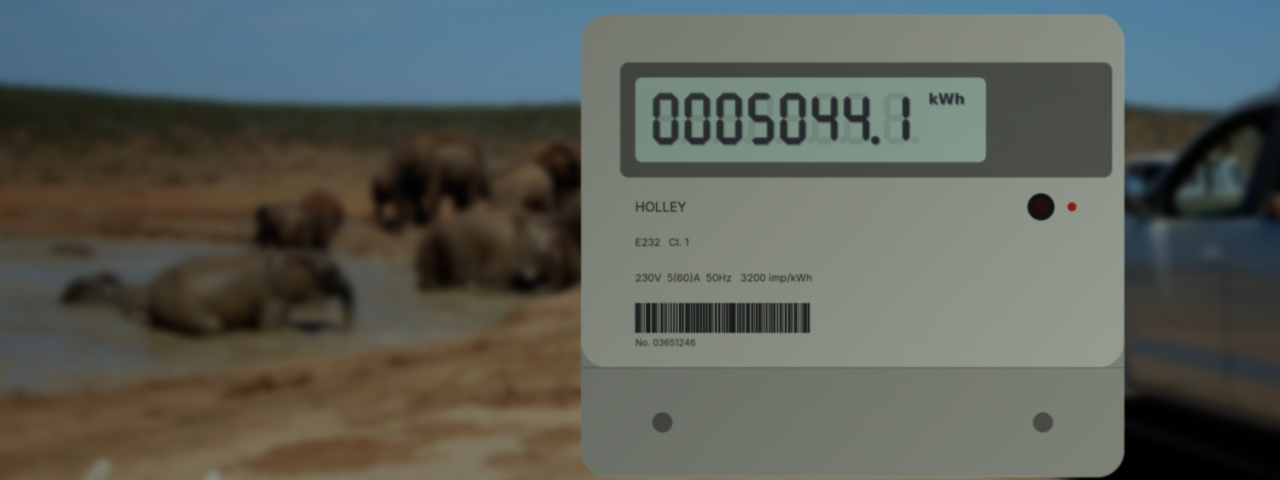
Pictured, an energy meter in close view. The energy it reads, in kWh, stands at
5044.1 kWh
